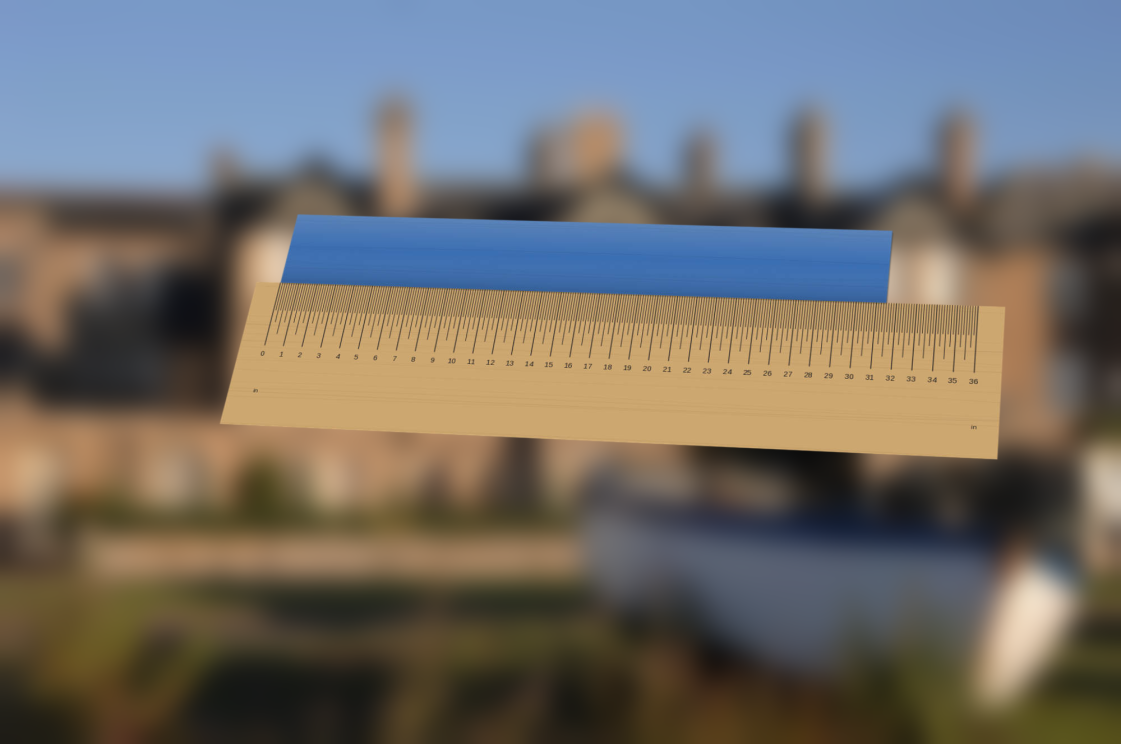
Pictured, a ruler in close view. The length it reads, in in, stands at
31.5 in
